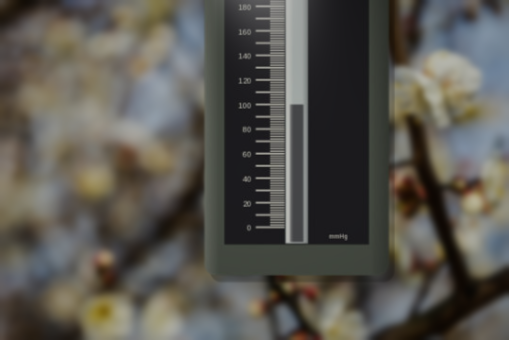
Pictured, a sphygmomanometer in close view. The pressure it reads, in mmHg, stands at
100 mmHg
